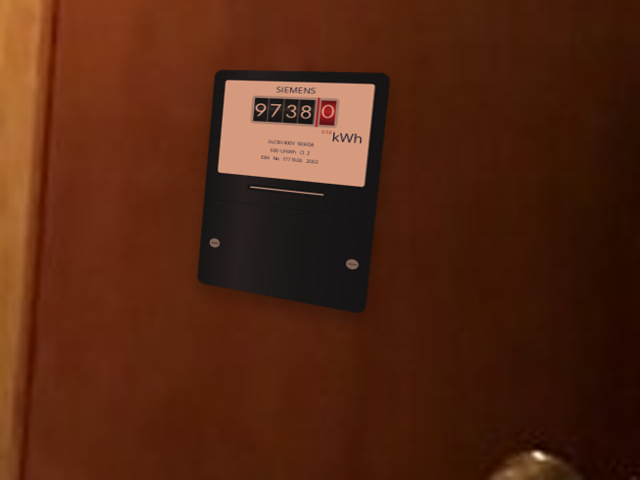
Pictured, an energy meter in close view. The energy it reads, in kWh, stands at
9738.0 kWh
